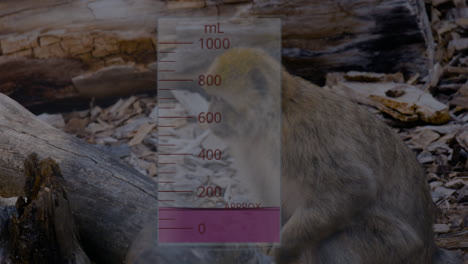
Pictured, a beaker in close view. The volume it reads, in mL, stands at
100 mL
